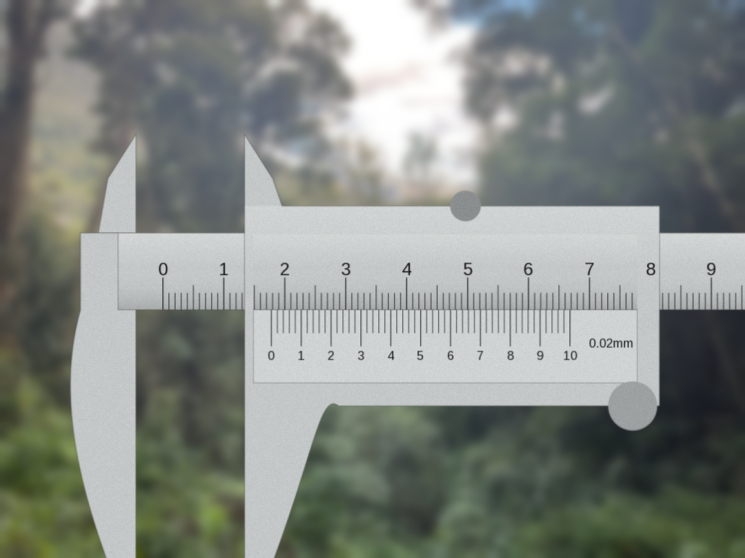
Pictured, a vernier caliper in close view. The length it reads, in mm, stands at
17.8 mm
